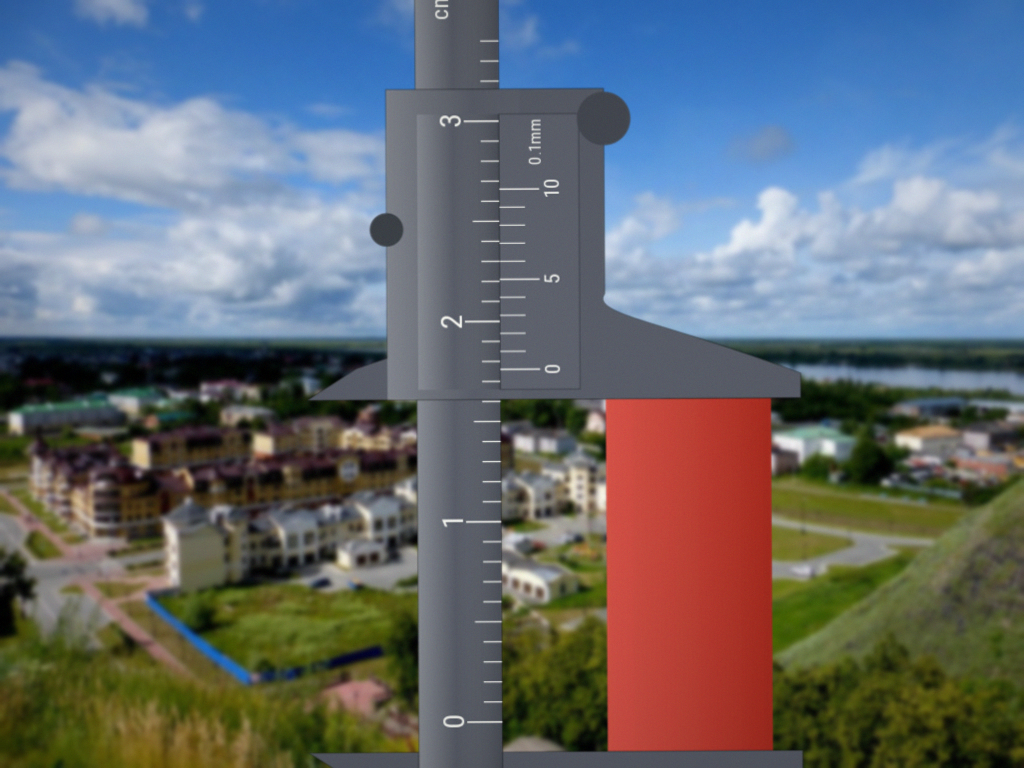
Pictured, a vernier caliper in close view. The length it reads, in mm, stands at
17.6 mm
